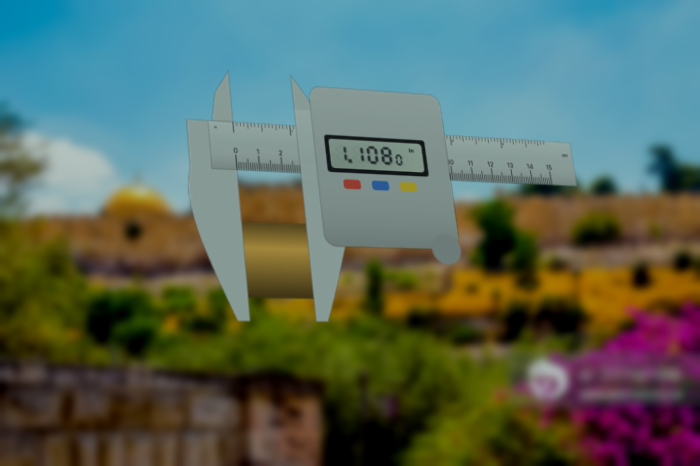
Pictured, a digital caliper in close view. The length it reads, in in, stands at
1.1080 in
